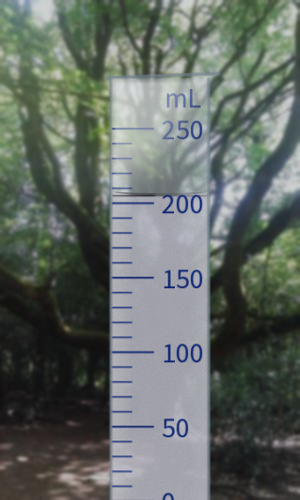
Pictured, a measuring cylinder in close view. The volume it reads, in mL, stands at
205 mL
